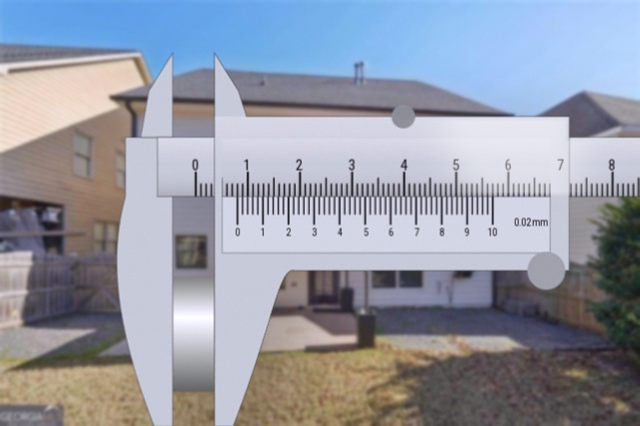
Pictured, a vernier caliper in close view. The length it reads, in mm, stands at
8.0 mm
